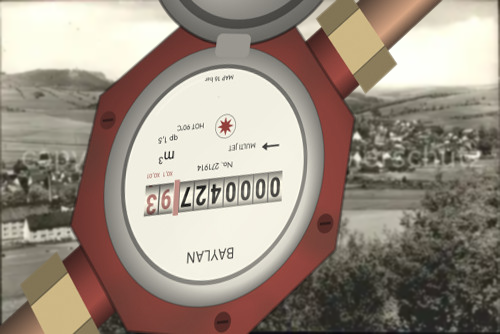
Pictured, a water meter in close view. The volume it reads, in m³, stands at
427.93 m³
